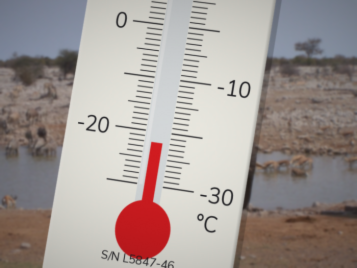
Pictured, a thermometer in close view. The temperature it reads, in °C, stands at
-22 °C
